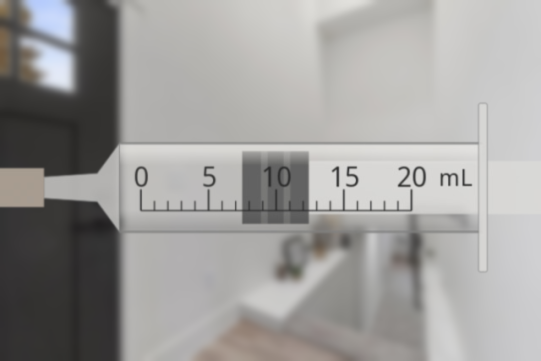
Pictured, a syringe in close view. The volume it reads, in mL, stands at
7.5 mL
